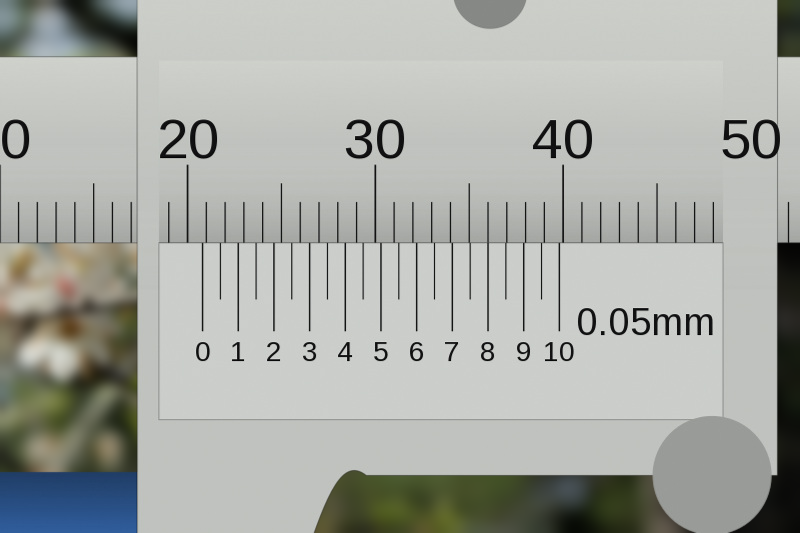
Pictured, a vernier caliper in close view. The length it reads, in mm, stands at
20.8 mm
